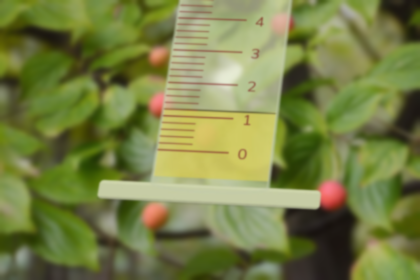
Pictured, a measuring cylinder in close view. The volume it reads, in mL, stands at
1.2 mL
